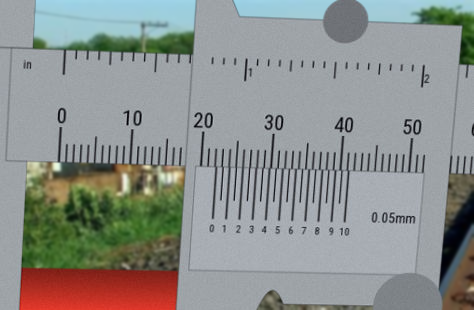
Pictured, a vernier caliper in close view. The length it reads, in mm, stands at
22.2 mm
